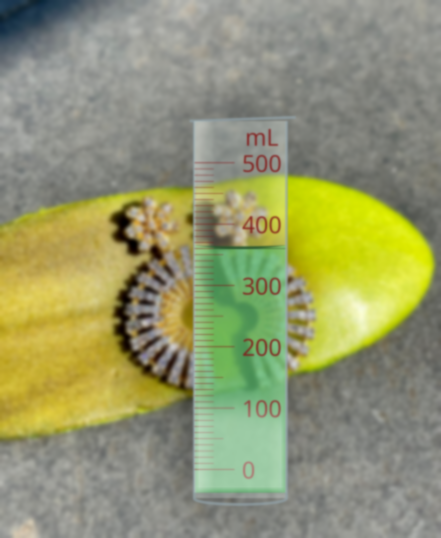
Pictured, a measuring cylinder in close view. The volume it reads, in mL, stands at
360 mL
